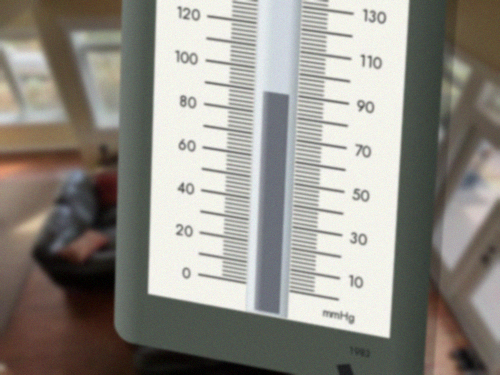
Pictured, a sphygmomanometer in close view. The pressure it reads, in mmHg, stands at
90 mmHg
